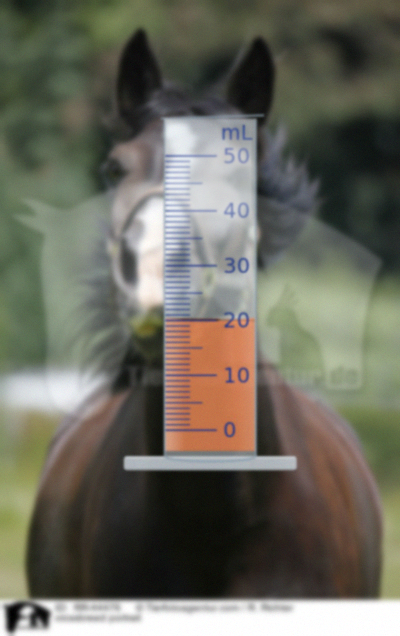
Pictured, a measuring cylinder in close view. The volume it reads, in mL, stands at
20 mL
